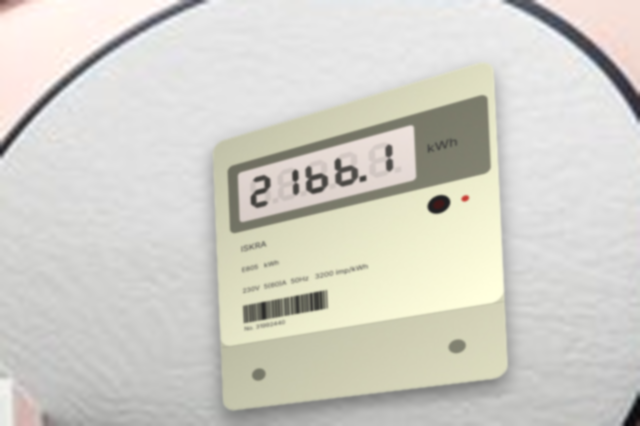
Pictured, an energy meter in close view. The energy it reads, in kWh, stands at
2166.1 kWh
